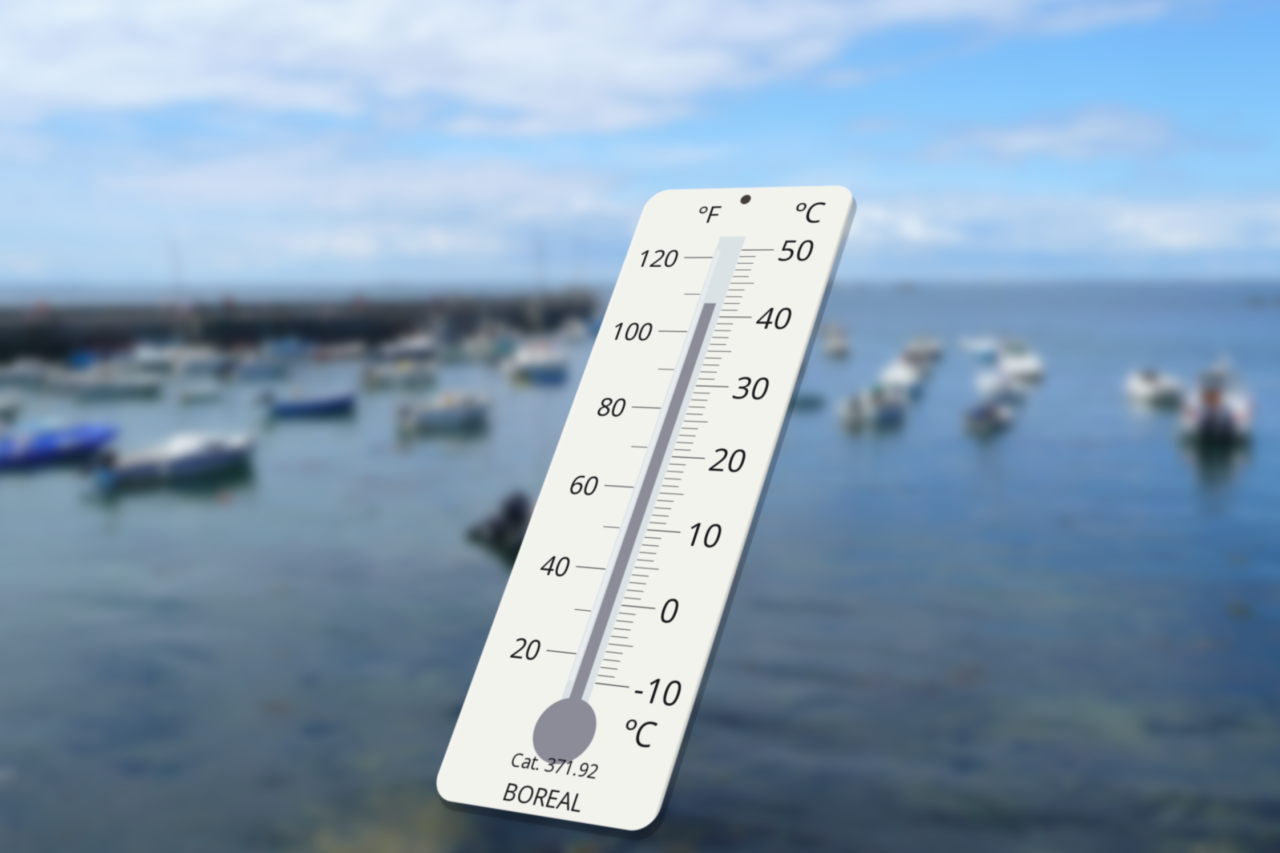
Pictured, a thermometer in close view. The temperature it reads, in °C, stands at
42 °C
